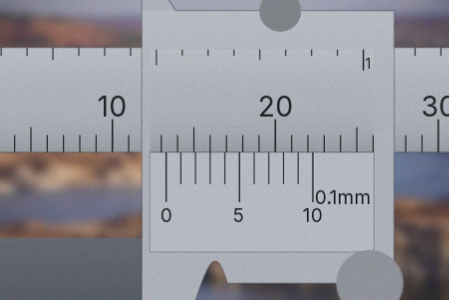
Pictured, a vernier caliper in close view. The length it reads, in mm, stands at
13.3 mm
